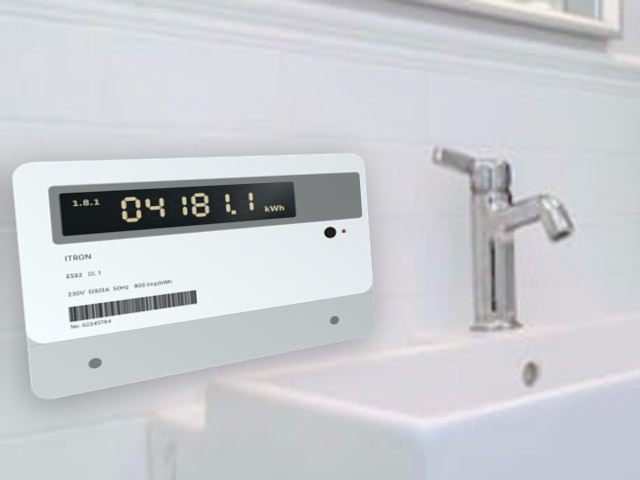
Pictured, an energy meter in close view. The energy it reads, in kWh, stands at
4181.1 kWh
